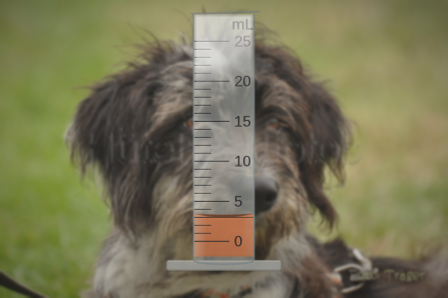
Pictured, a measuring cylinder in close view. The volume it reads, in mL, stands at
3 mL
